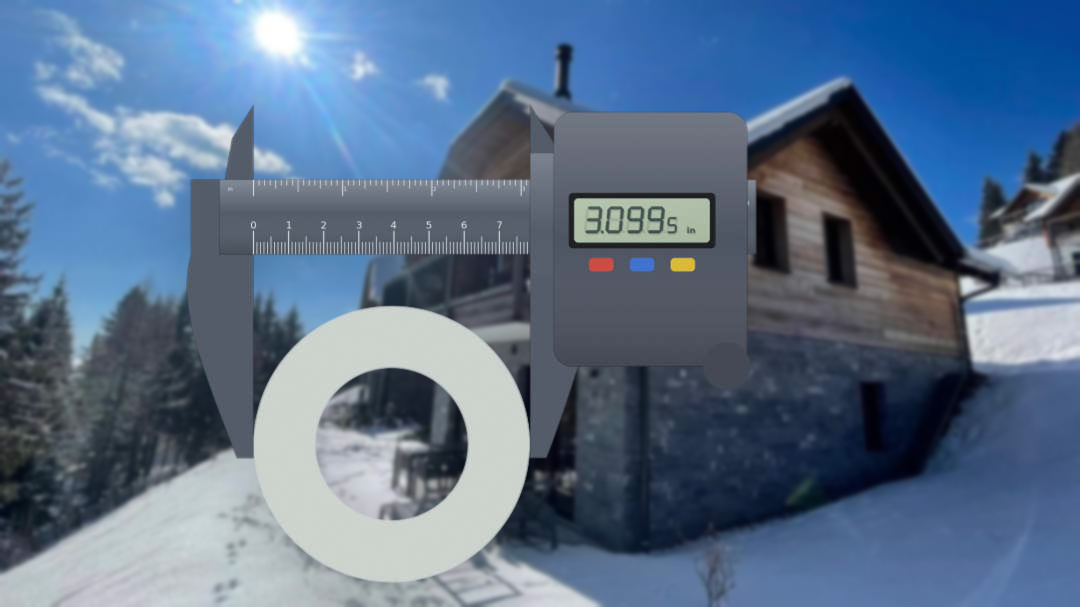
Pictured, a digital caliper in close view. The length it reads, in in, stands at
3.0995 in
